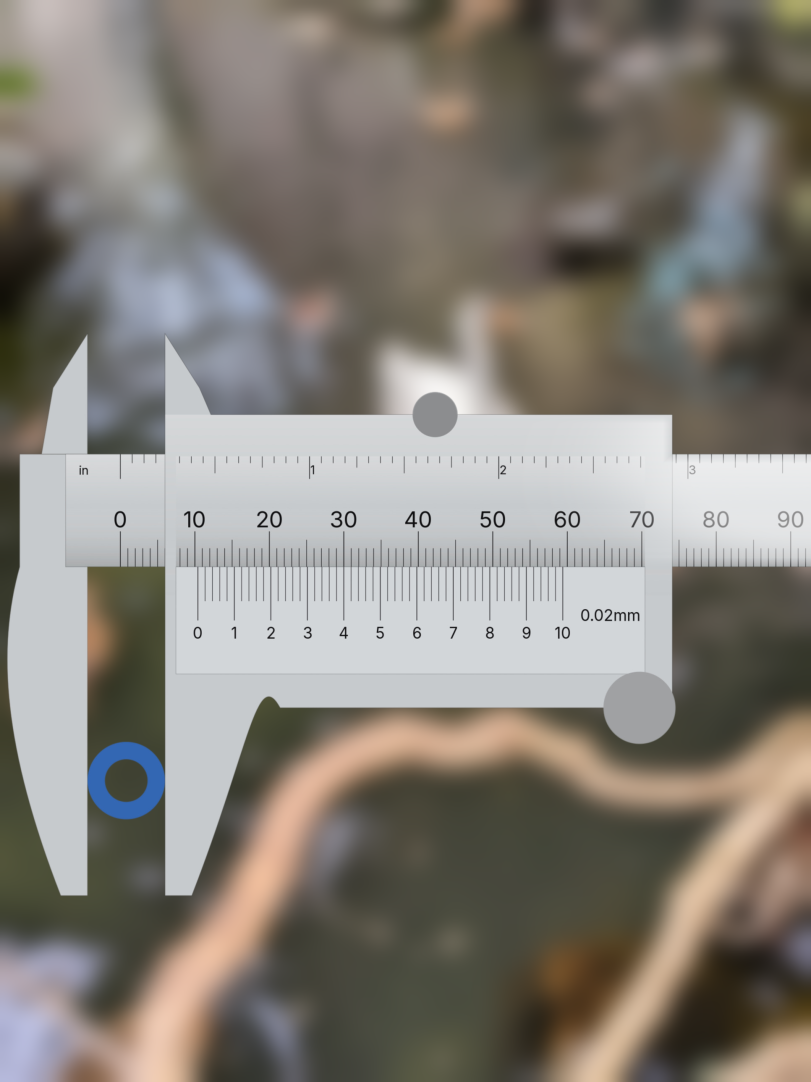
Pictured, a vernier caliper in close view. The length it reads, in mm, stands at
10.4 mm
